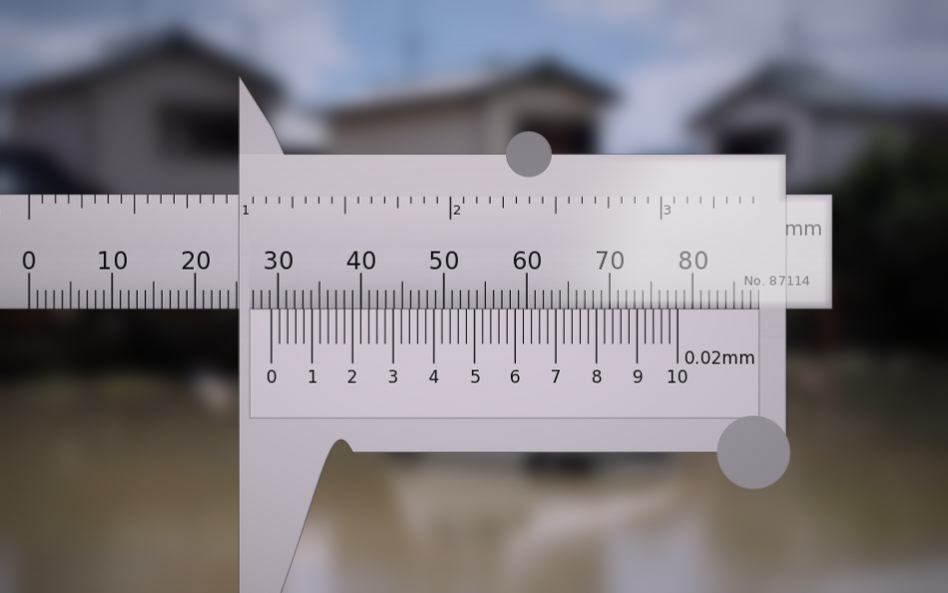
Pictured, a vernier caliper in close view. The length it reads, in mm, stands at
29.2 mm
